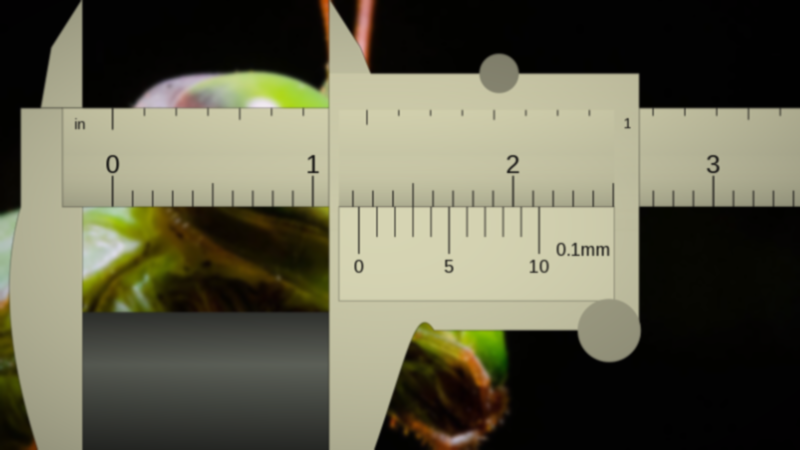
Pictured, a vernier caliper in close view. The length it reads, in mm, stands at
12.3 mm
